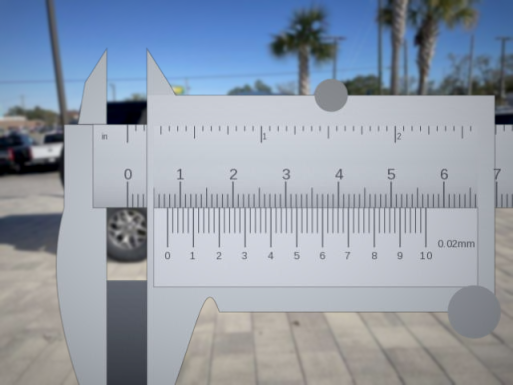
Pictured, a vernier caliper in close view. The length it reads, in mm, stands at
7.6 mm
